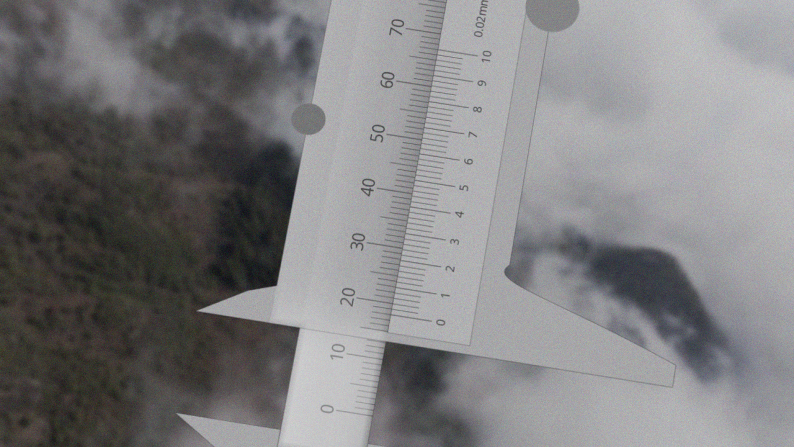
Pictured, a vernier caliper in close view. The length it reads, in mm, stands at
18.0 mm
